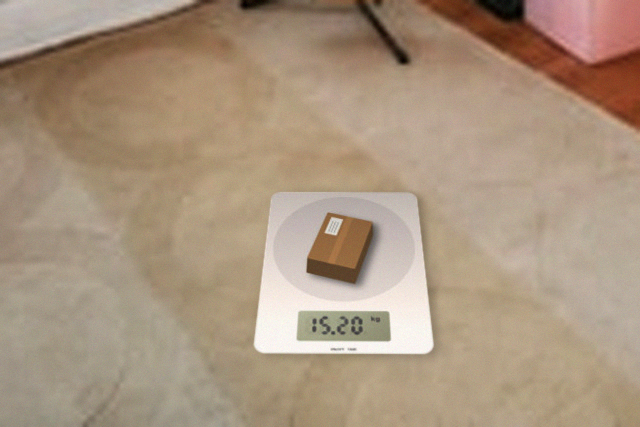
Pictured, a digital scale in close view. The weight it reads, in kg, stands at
15.20 kg
